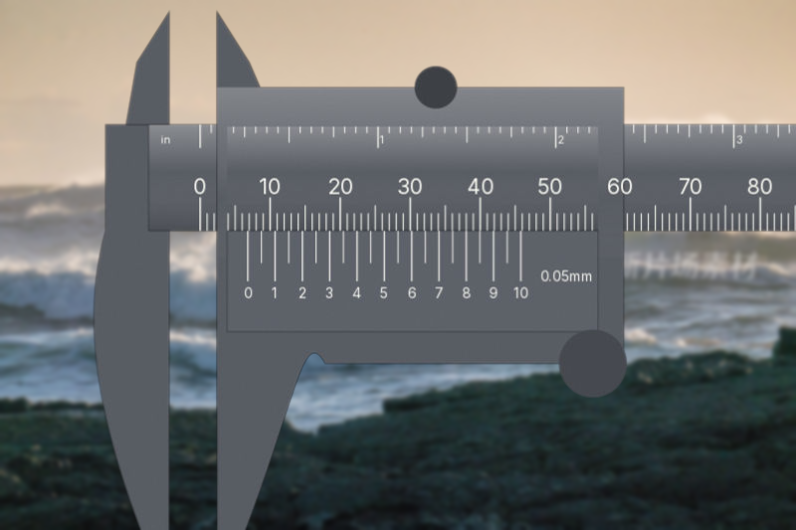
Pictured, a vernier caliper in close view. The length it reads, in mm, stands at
6.8 mm
